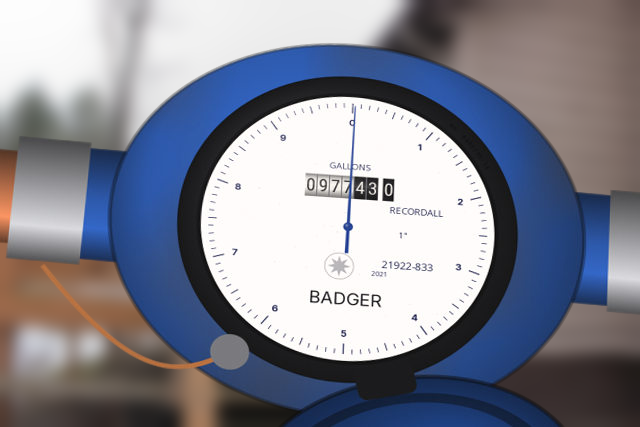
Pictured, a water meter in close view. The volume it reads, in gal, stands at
977430.0 gal
